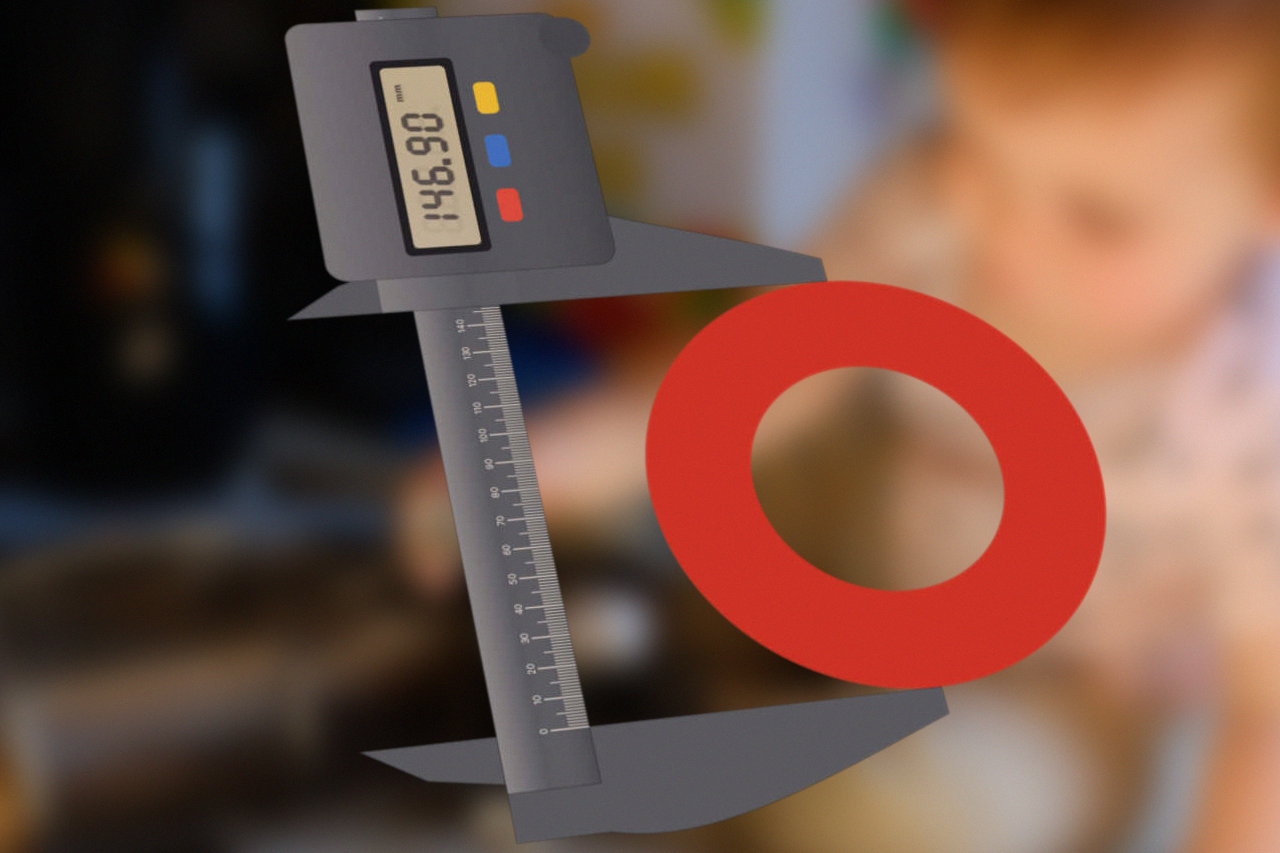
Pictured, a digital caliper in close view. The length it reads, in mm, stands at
146.90 mm
